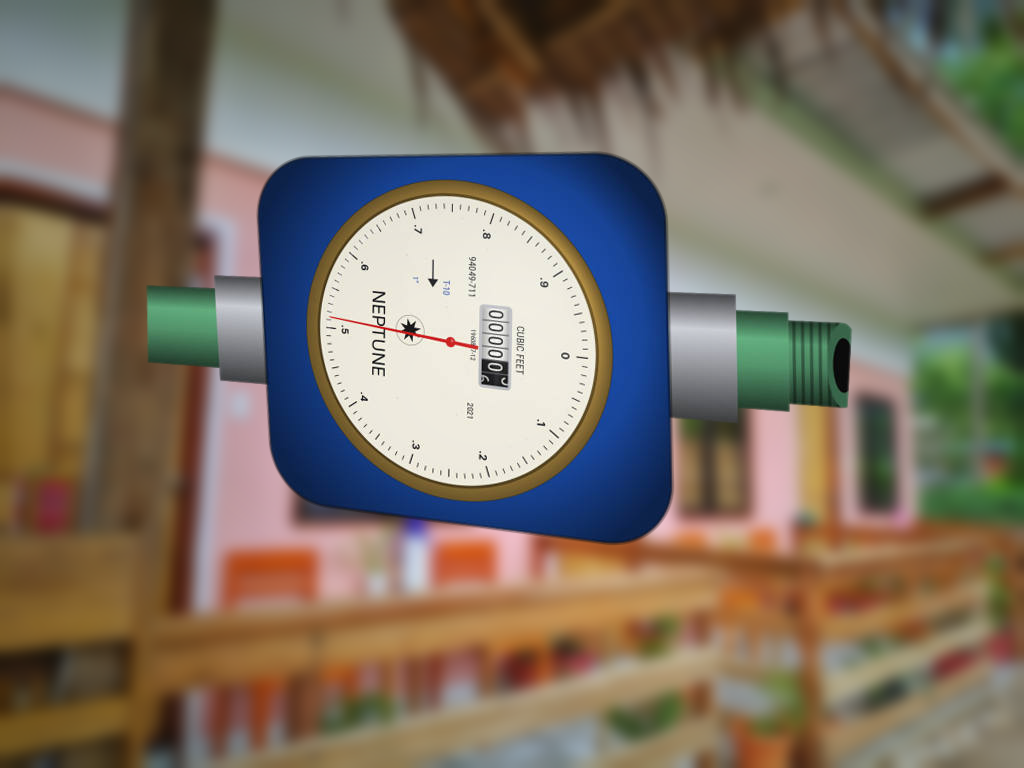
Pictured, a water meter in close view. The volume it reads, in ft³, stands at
5.51 ft³
